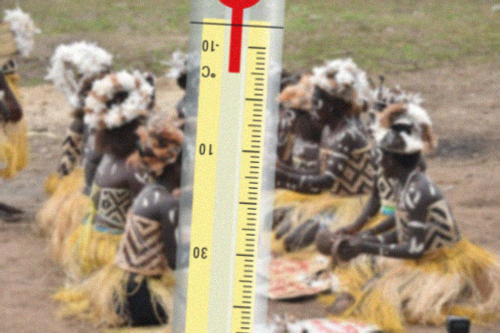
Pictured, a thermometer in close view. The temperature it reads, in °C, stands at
-5 °C
